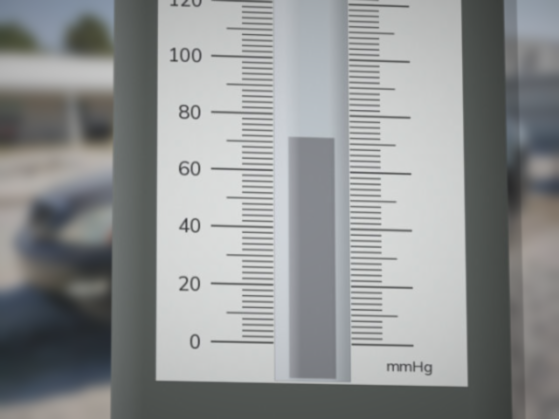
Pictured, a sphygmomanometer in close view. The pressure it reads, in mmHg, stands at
72 mmHg
